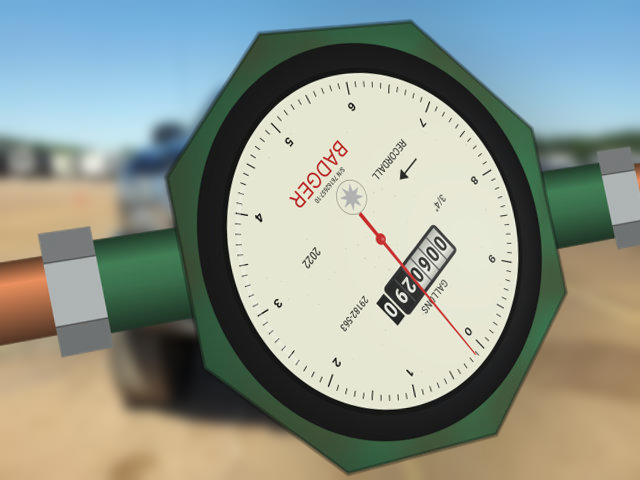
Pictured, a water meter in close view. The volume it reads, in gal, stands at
60290.1 gal
